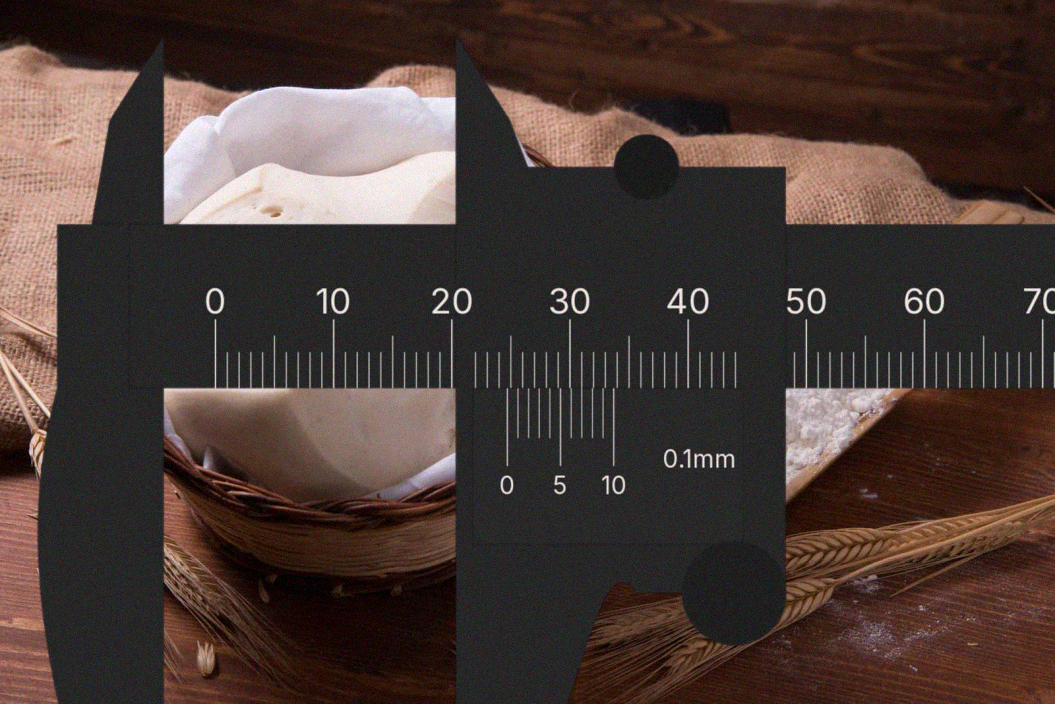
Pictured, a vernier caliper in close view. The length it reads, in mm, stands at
24.7 mm
